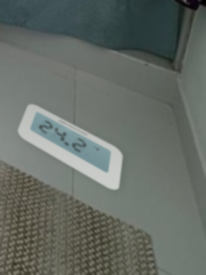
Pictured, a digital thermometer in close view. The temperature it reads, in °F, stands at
24.2 °F
